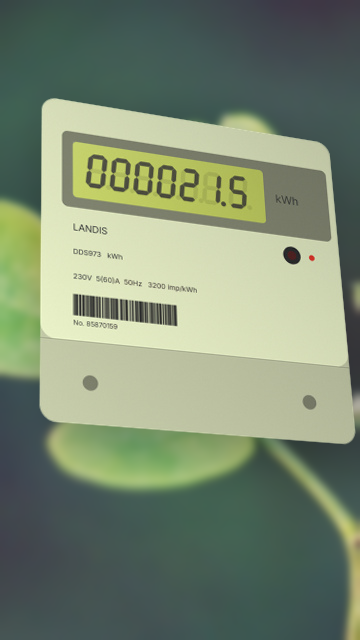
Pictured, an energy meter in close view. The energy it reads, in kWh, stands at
21.5 kWh
